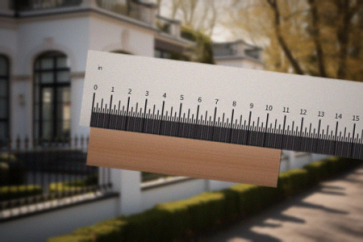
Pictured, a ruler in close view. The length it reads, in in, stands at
11 in
